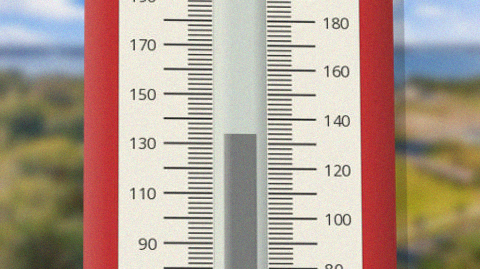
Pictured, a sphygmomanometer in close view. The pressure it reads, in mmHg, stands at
134 mmHg
